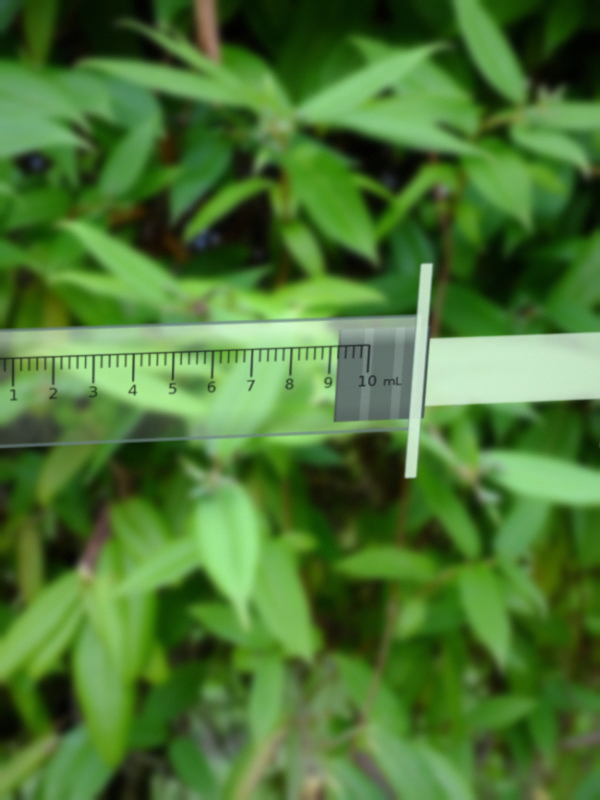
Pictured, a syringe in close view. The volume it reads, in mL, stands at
9.2 mL
